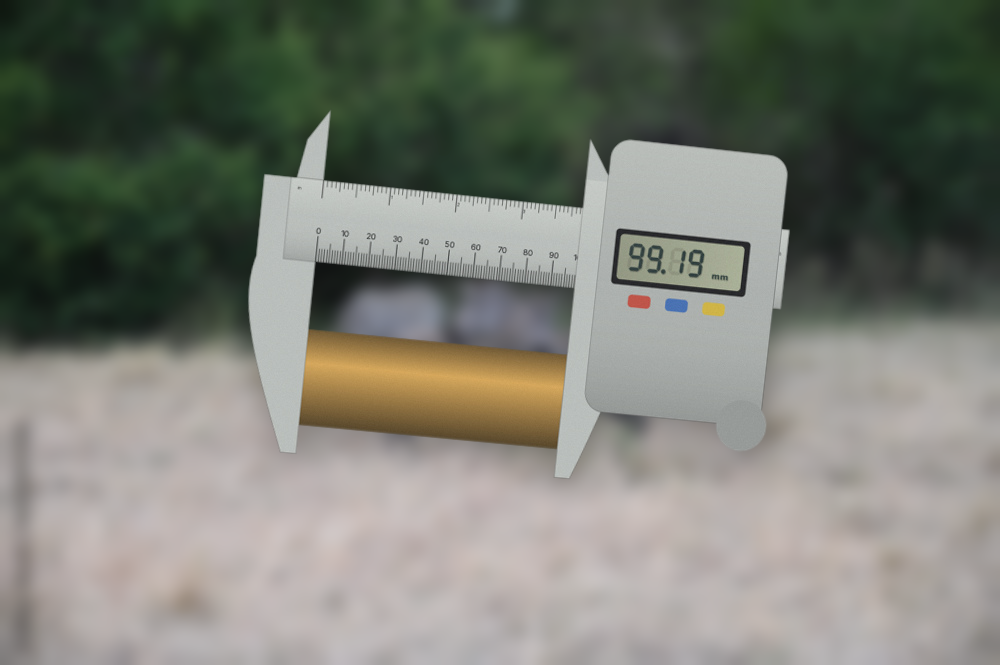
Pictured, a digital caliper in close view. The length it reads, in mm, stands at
99.19 mm
